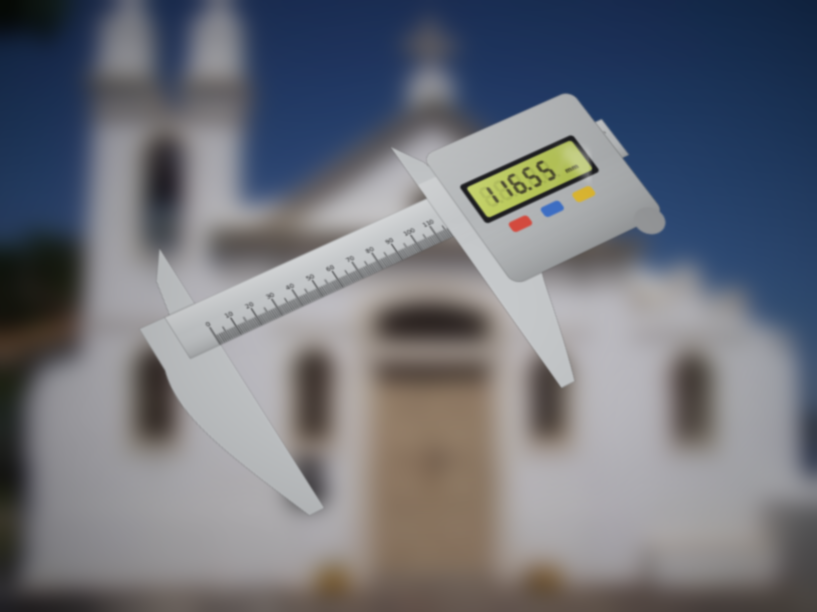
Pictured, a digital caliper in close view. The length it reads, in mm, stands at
116.55 mm
